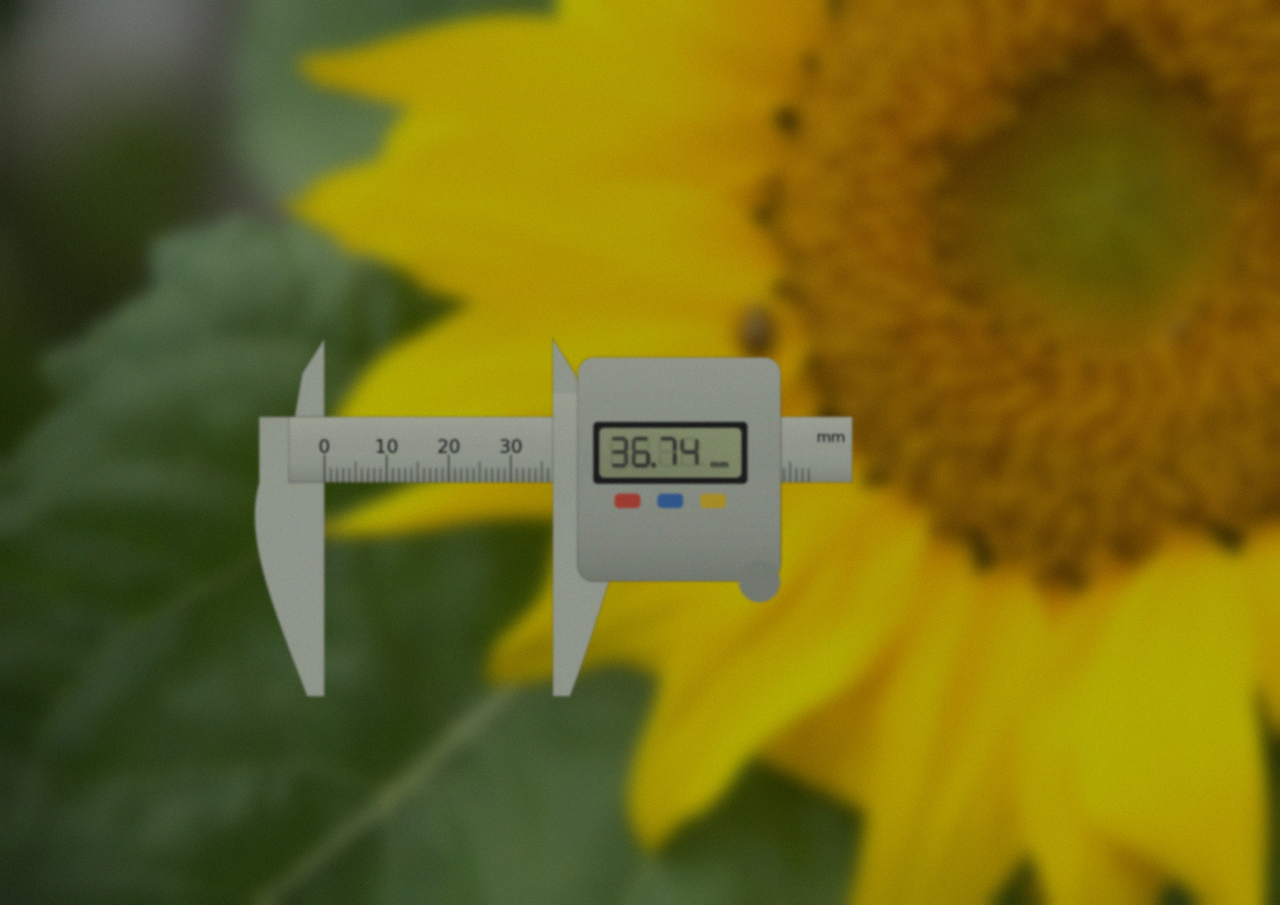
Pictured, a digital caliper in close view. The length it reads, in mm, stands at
36.74 mm
